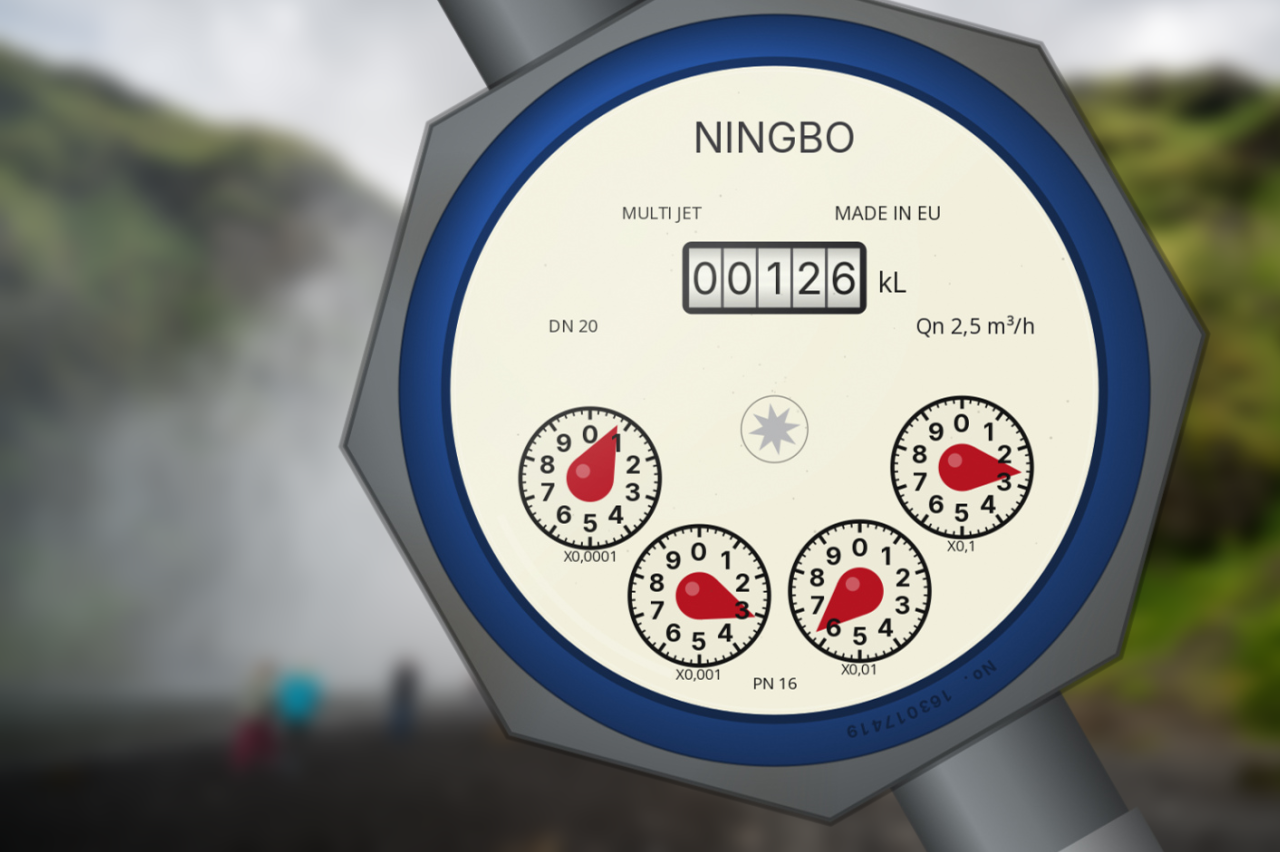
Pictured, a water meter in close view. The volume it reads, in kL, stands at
126.2630 kL
